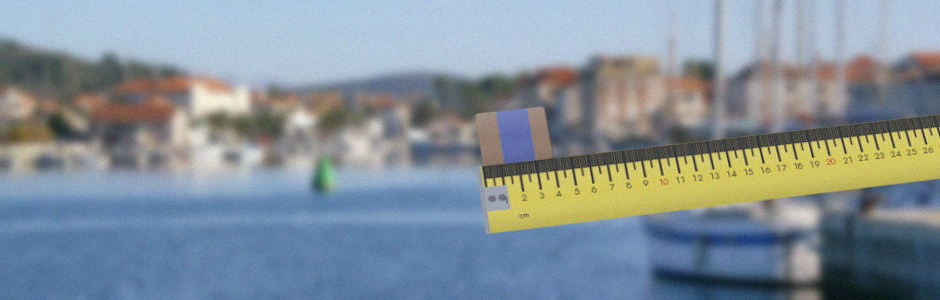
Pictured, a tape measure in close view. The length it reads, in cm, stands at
4 cm
